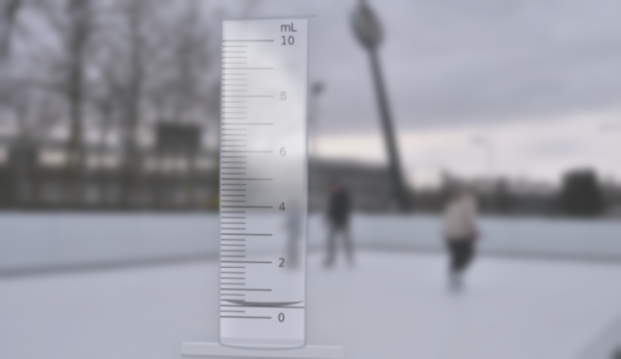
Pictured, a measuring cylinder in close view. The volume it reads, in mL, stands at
0.4 mL
